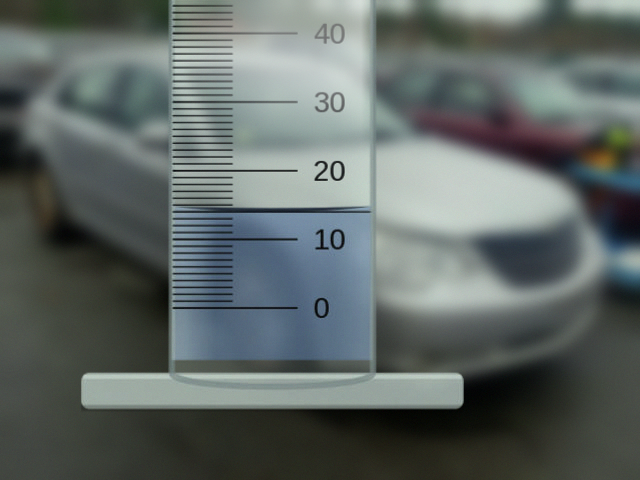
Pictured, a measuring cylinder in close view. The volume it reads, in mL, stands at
14 mL
